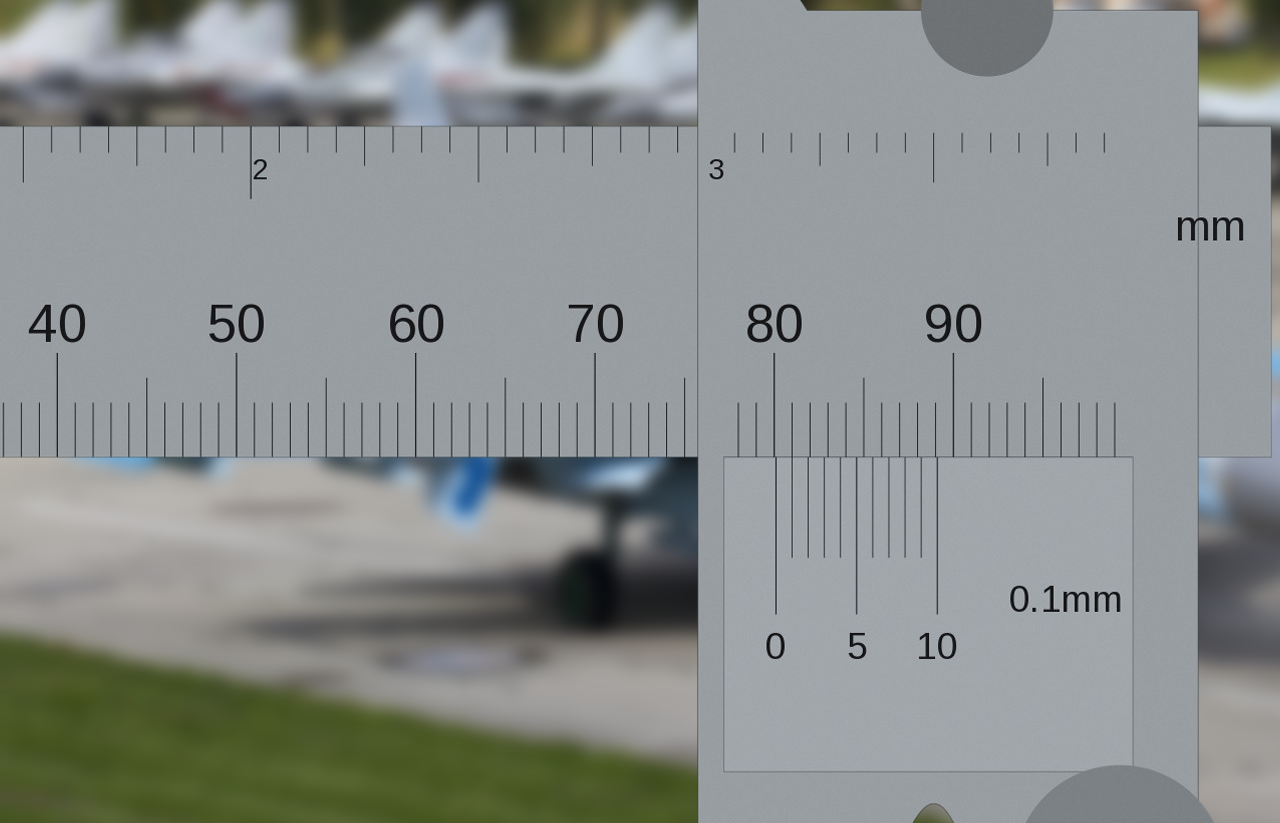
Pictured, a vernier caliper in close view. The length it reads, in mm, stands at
80.1 mm
